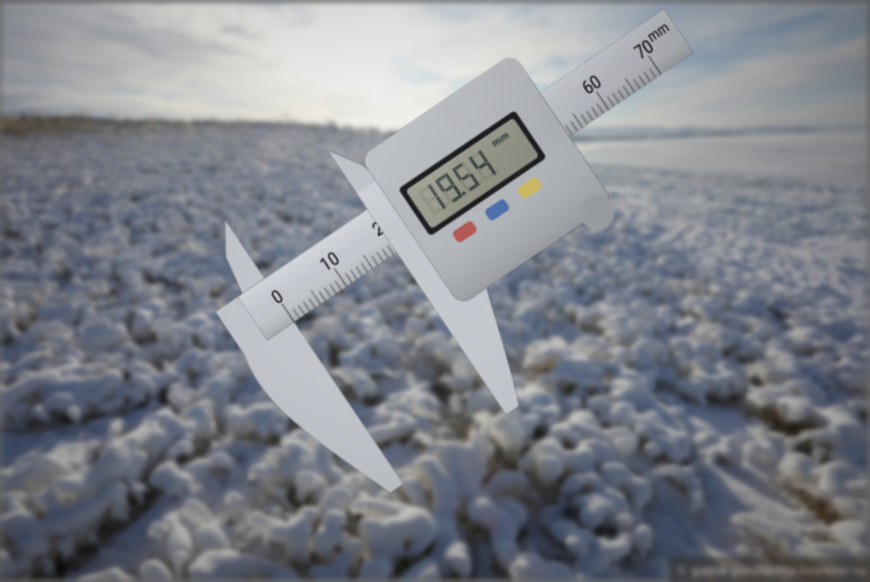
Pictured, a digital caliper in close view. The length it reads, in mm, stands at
19.54 mm
